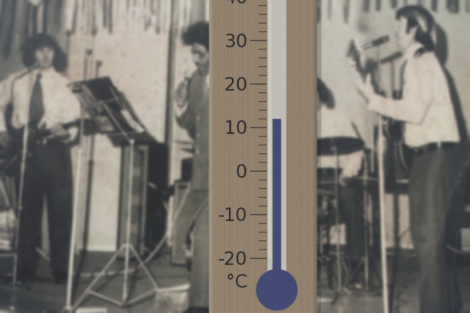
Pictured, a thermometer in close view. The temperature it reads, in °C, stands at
12 °C
